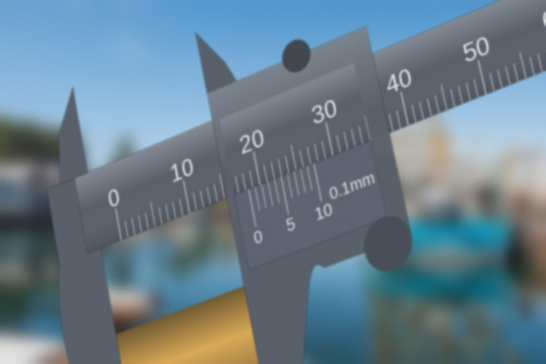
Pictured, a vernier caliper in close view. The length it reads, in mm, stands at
18.4 mm
